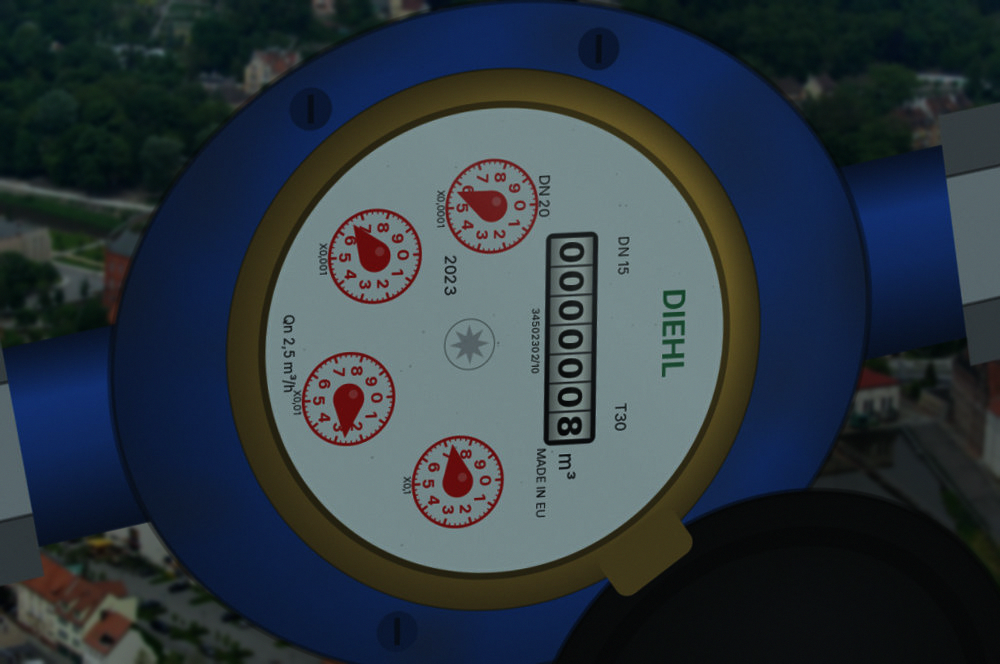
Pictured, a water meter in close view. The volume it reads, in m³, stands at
8.7265 m³
